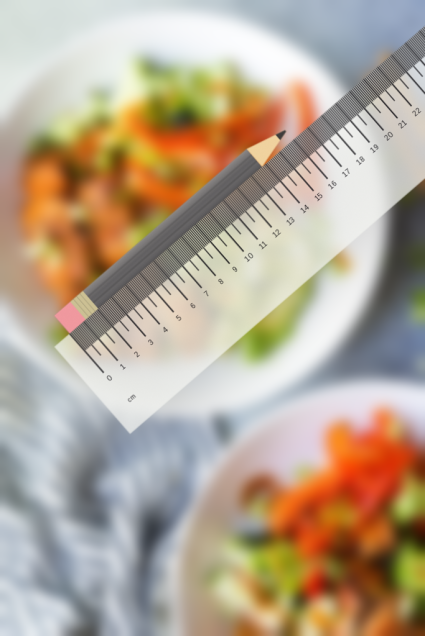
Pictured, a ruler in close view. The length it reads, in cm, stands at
16 cm
